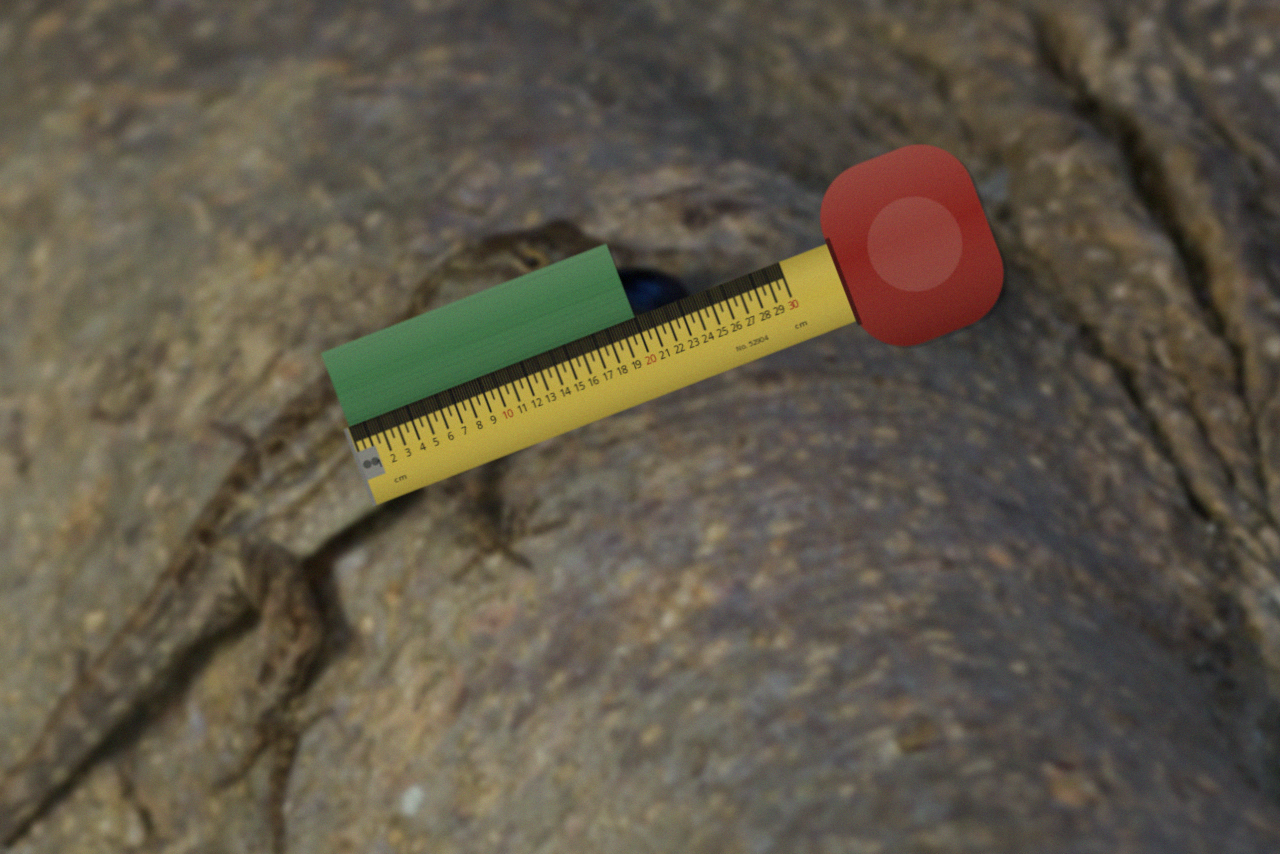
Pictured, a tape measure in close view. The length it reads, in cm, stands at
20 cm
